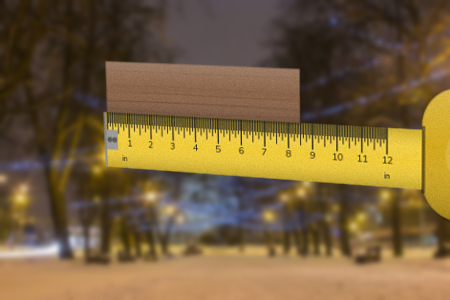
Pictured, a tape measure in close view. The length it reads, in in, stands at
8.5 in
